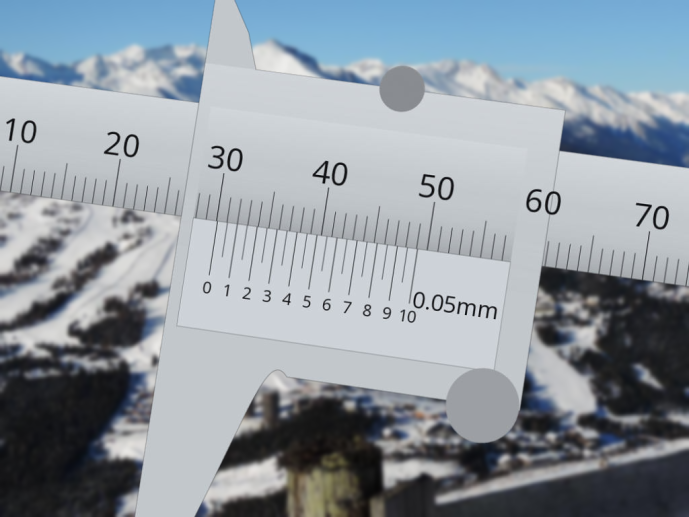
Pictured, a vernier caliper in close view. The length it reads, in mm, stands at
30.1 mm
